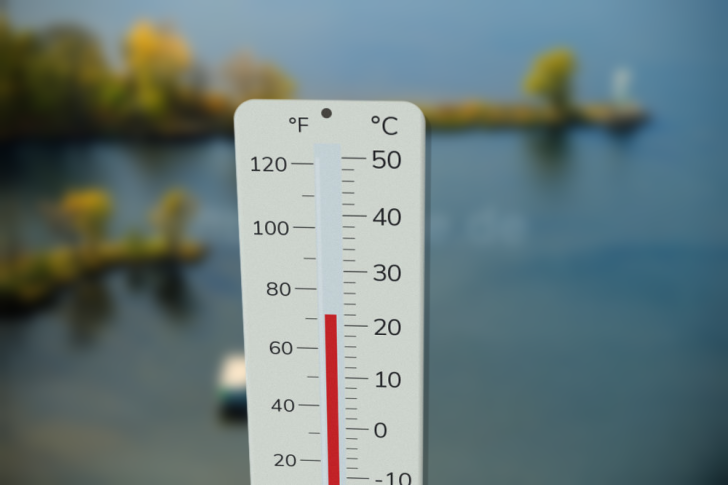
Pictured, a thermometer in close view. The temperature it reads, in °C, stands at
22 °C
